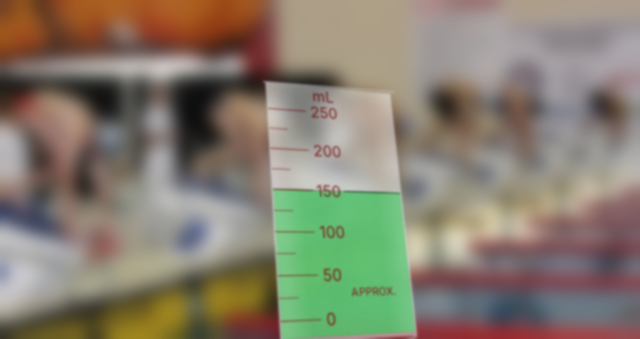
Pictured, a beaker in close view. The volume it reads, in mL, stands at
150 mL
